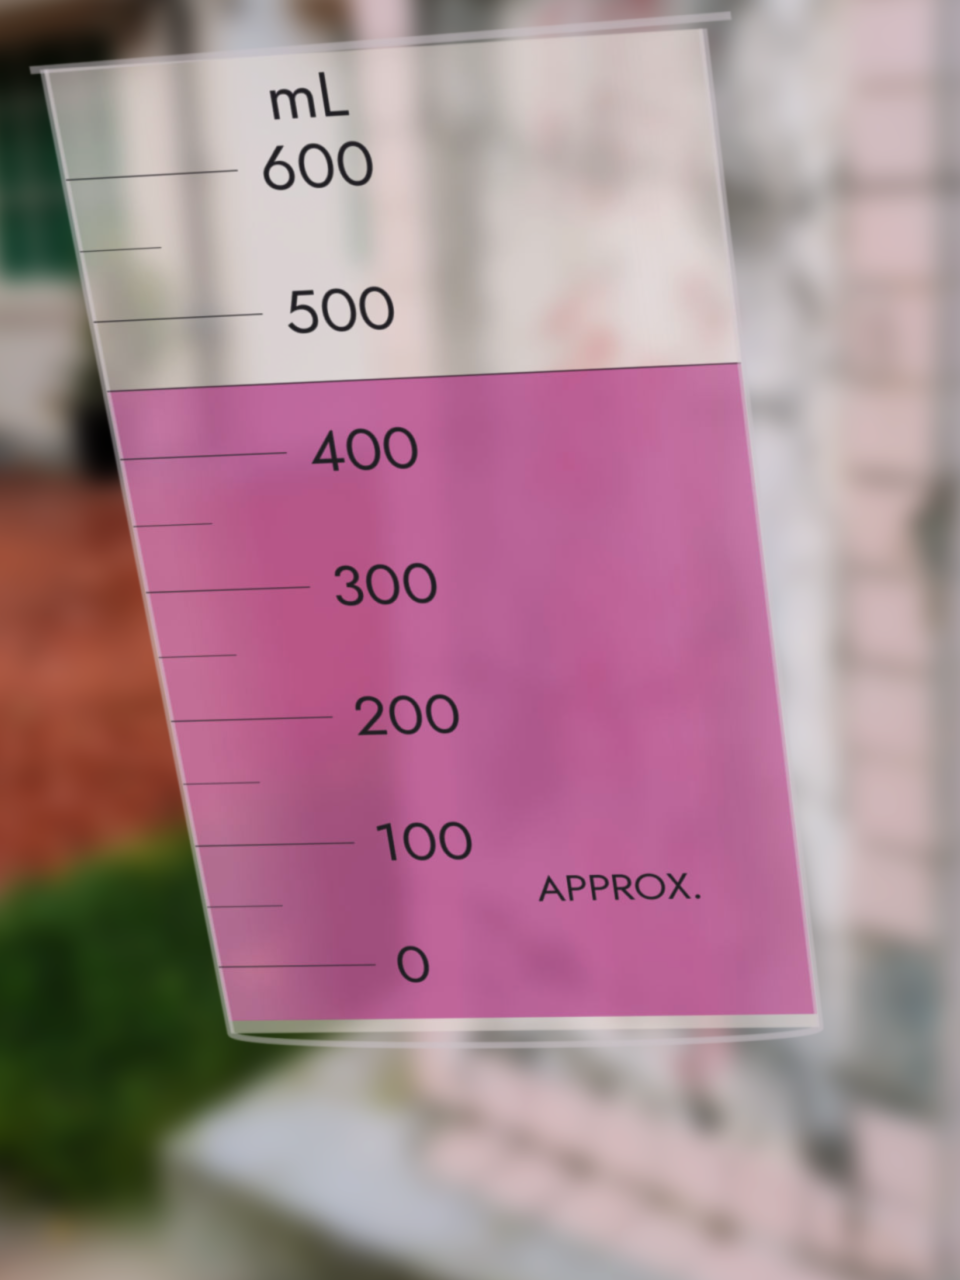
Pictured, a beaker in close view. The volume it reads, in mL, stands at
450 mL
